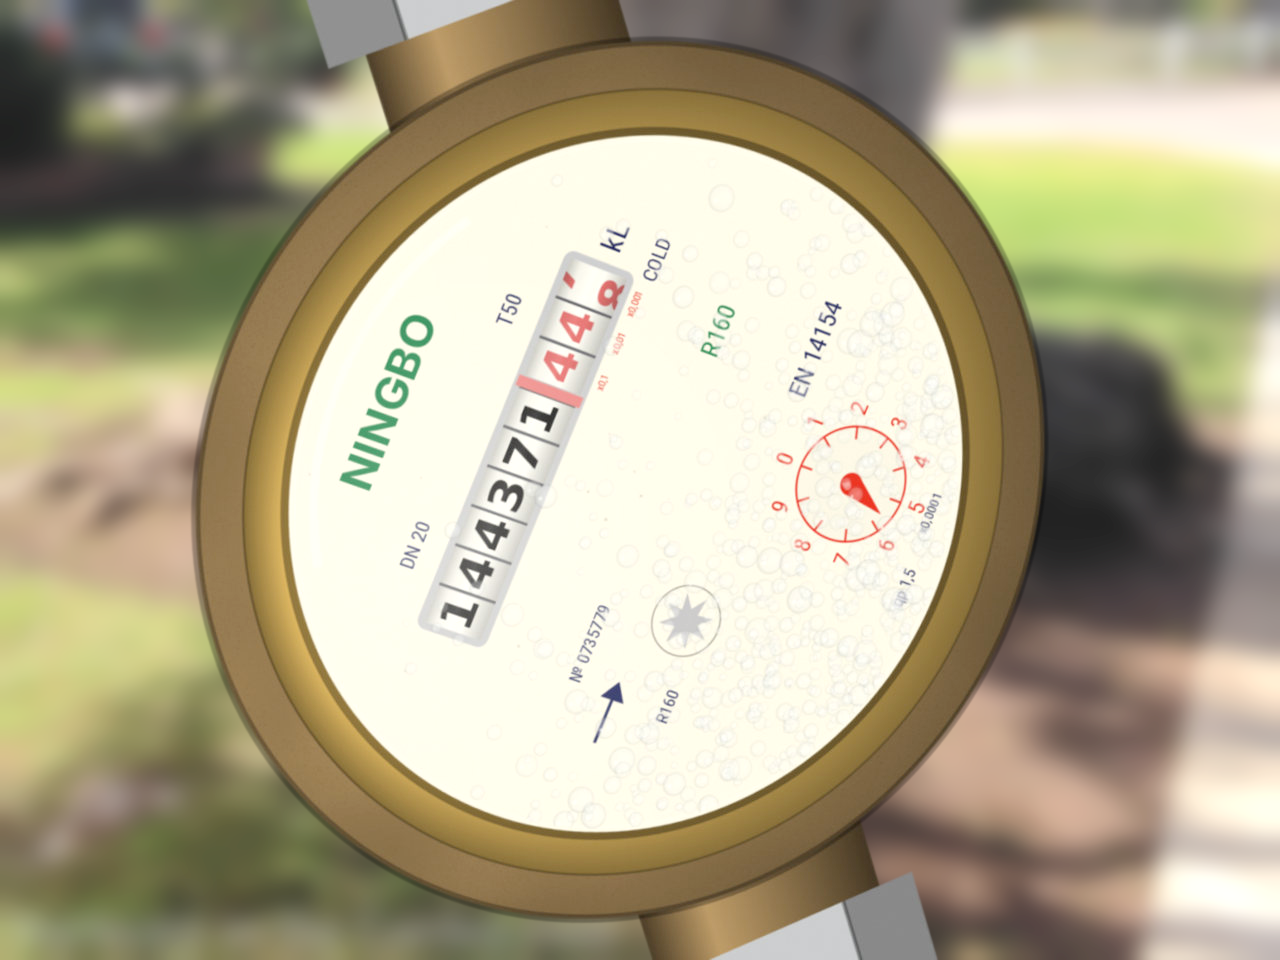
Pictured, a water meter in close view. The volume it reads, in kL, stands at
144371.4475 kL
